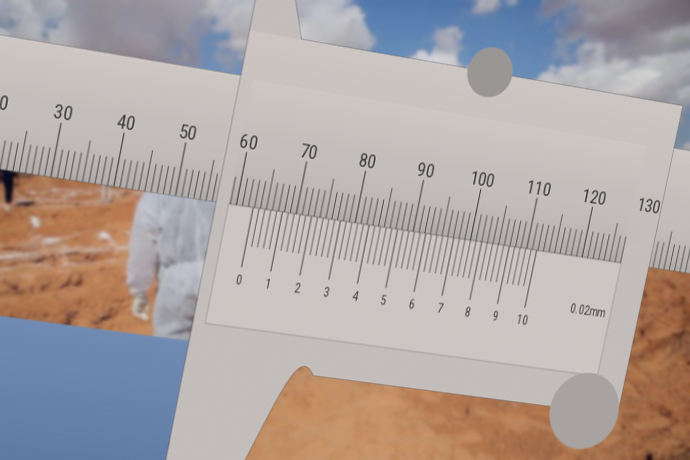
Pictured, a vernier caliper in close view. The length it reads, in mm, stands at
62.8 mm
